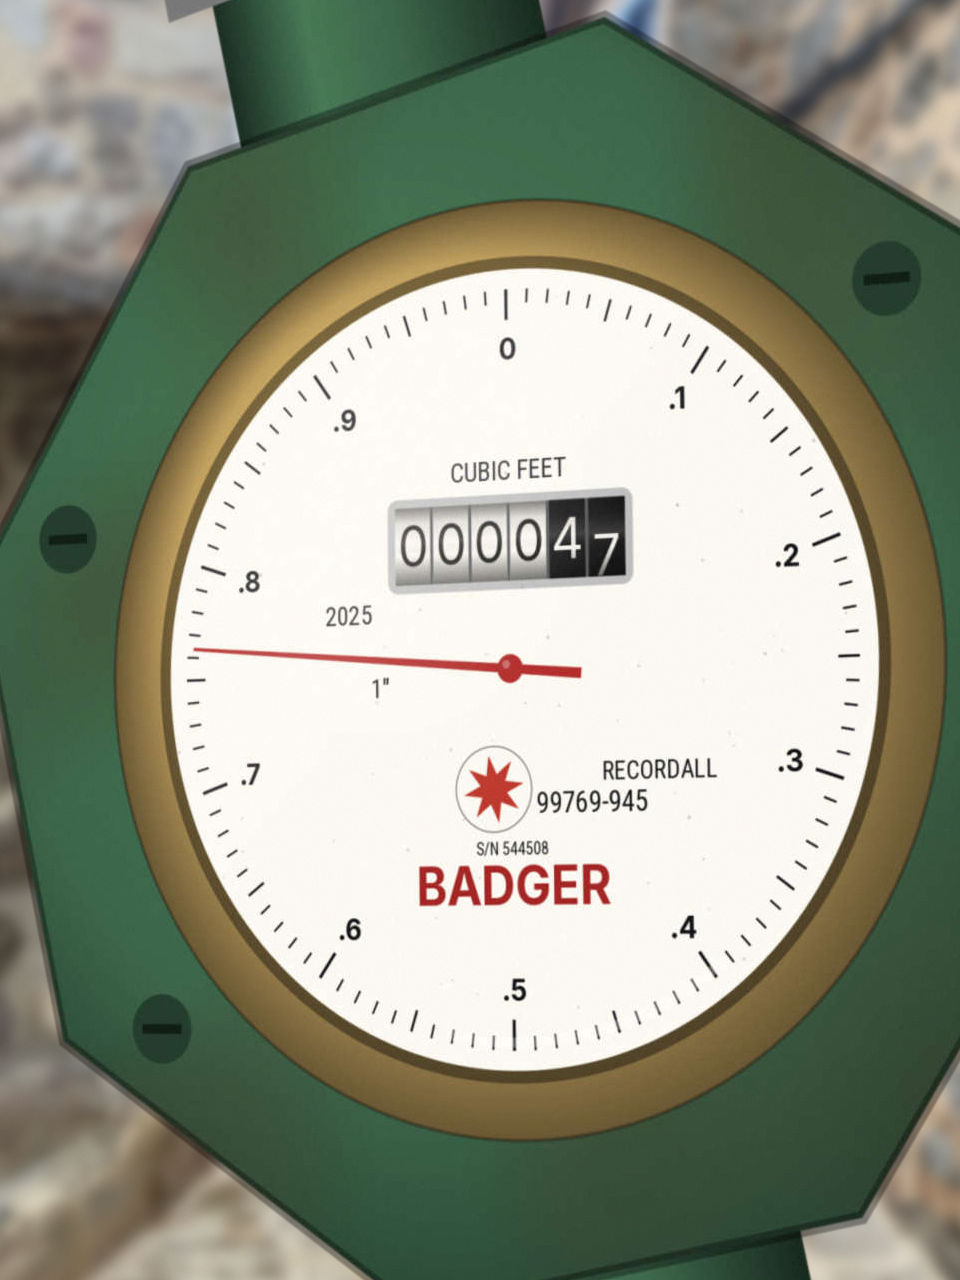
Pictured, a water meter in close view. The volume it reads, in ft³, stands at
46.76 ft³
